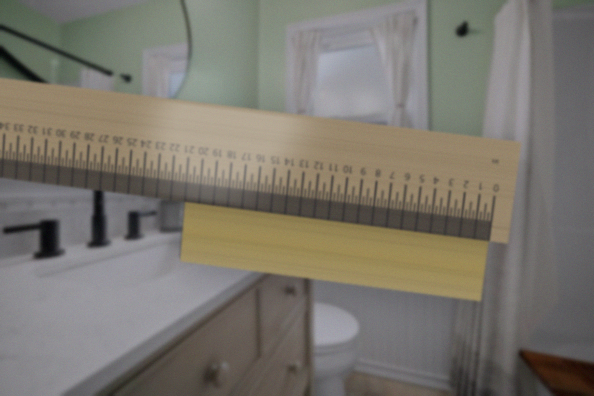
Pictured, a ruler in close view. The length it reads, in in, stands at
21 in
